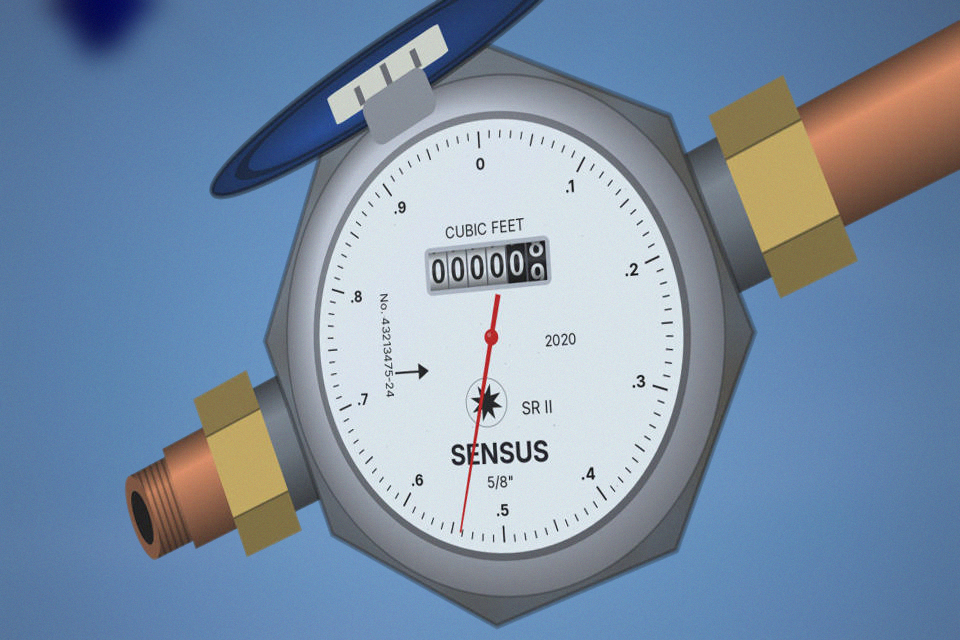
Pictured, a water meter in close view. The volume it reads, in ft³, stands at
8.54 ft³
